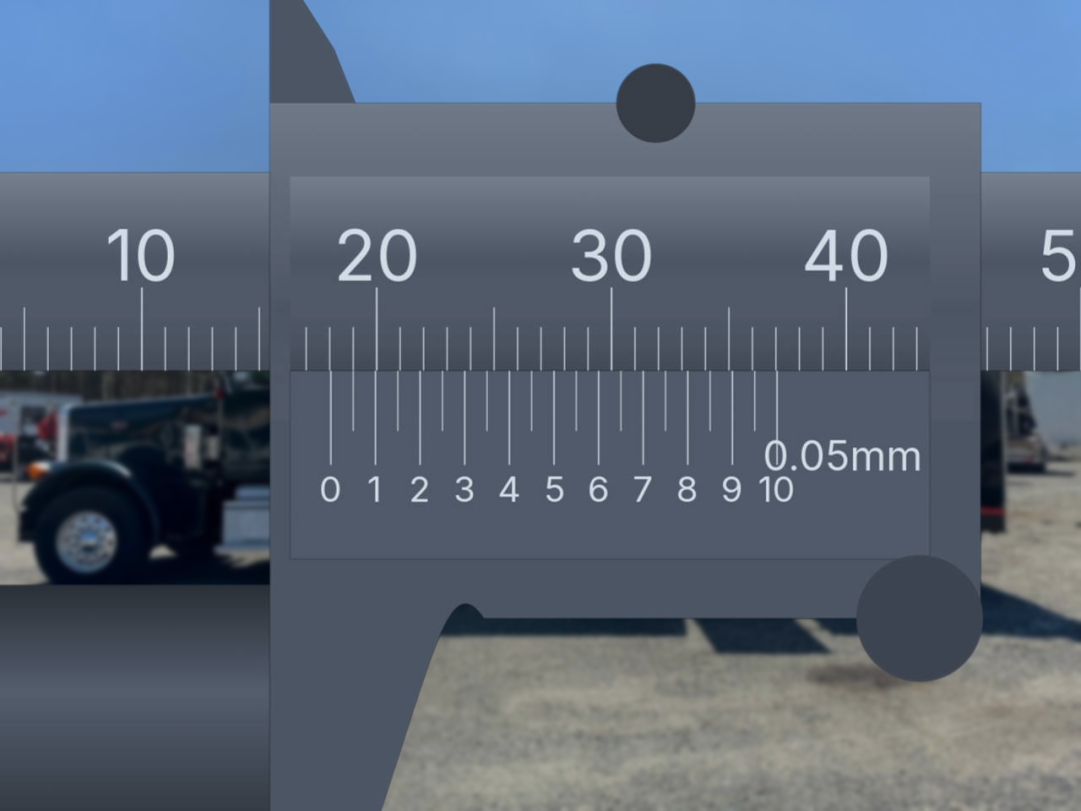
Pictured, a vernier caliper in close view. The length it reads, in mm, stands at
18.05 mm
